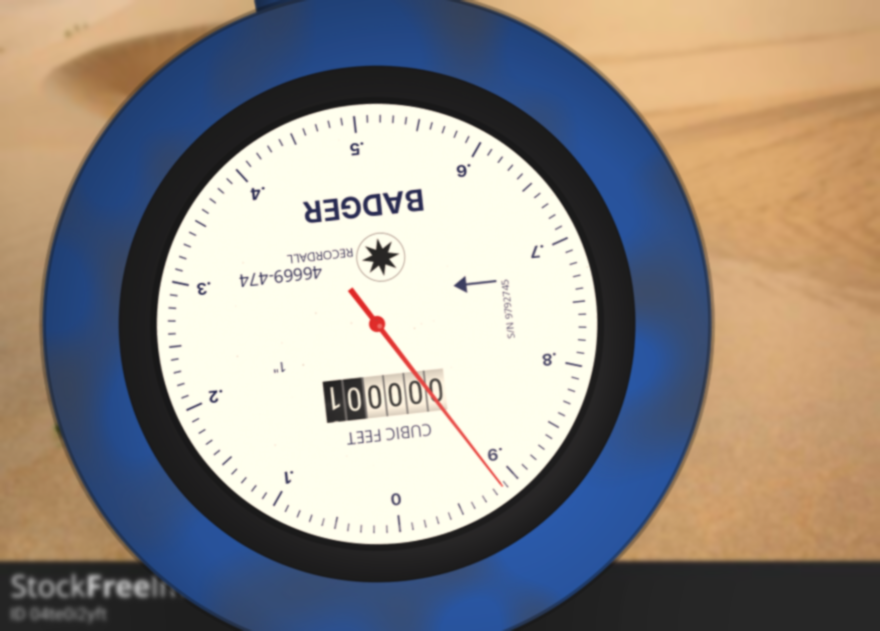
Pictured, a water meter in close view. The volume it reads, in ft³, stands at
0.91 ft³
